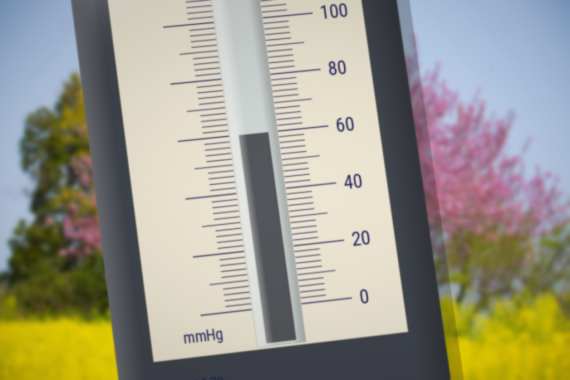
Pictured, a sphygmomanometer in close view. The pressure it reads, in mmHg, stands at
60 mmHg
